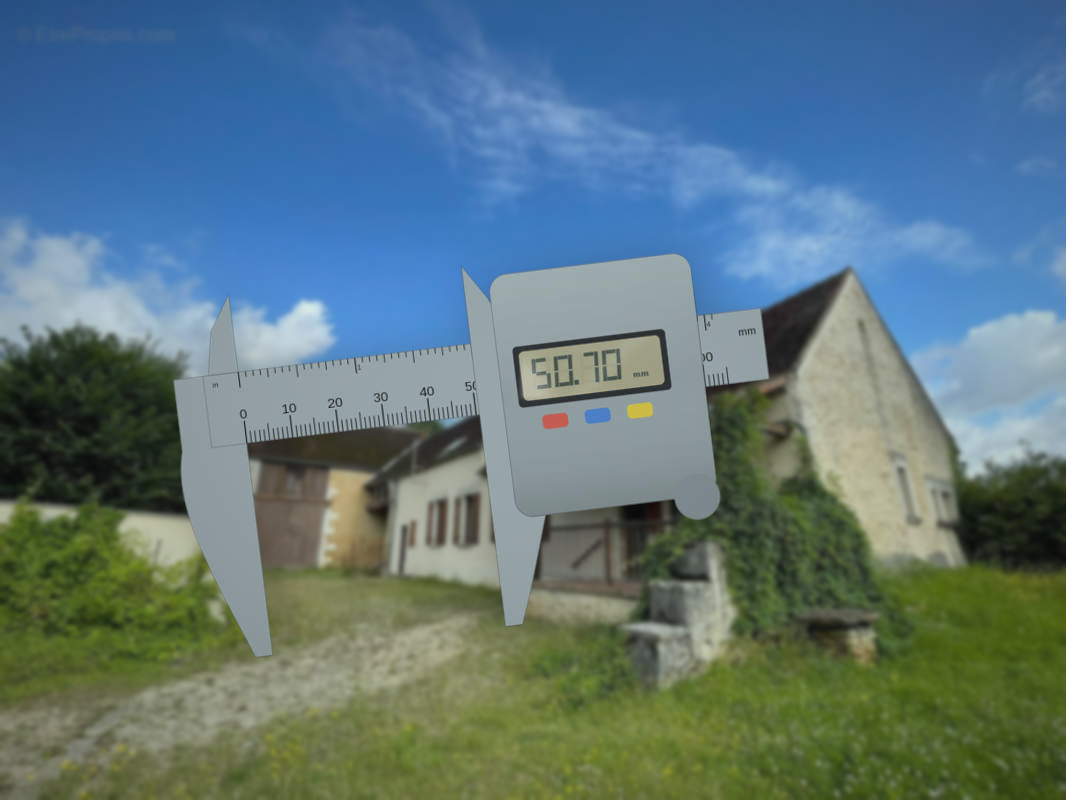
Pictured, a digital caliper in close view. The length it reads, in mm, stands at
50.70 mm
